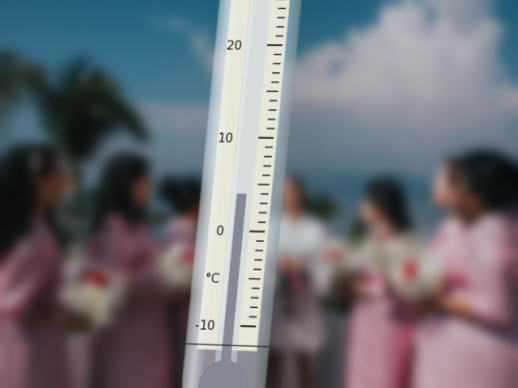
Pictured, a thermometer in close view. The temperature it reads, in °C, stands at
4 °C
